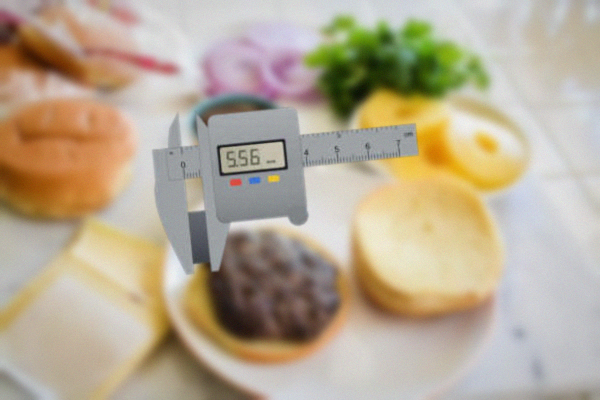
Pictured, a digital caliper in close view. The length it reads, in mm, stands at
5.56 mm
